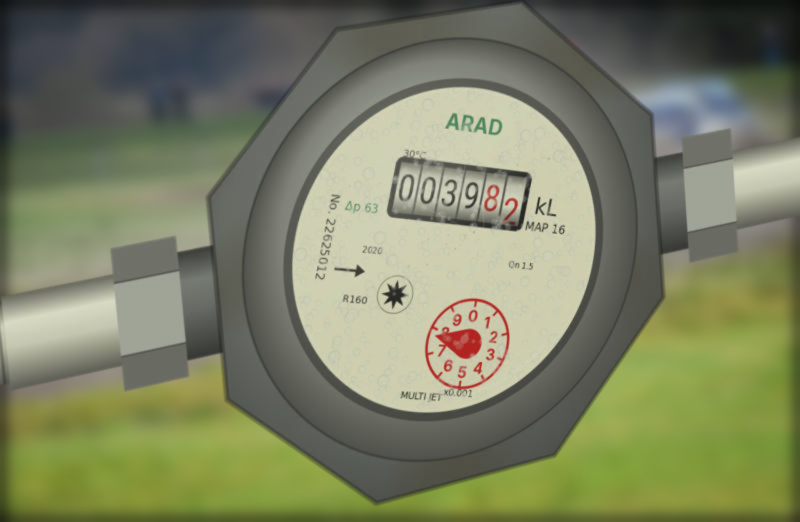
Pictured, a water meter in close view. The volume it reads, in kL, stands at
39.817 kL
